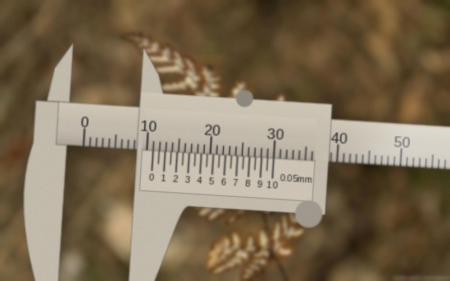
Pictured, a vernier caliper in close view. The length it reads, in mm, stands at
11.0 mm
